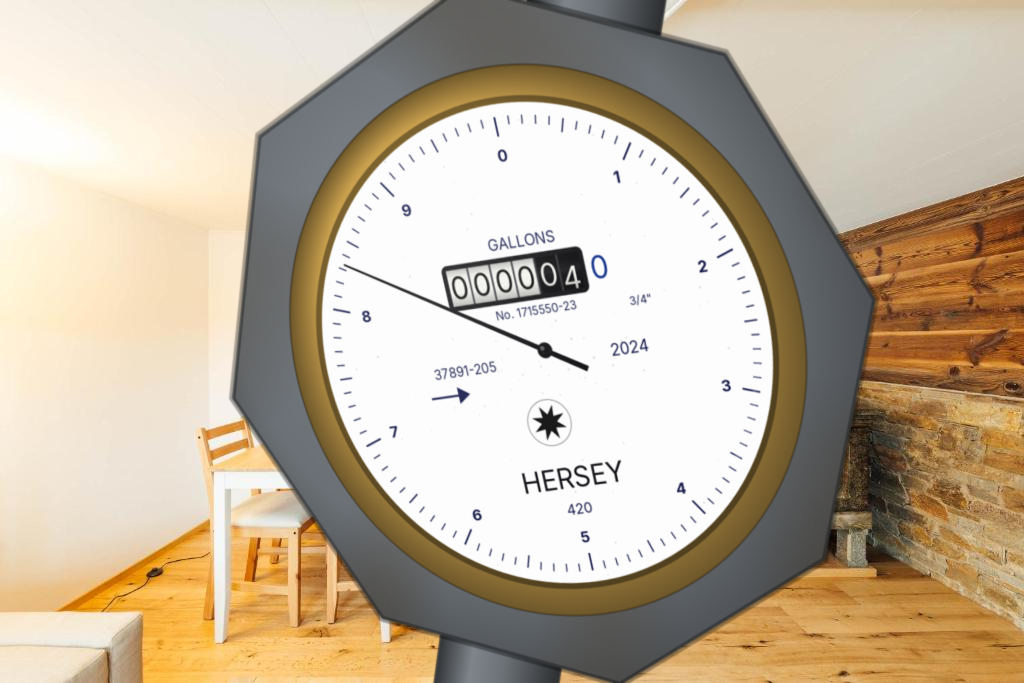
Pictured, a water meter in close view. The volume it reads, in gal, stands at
38.3 gal
